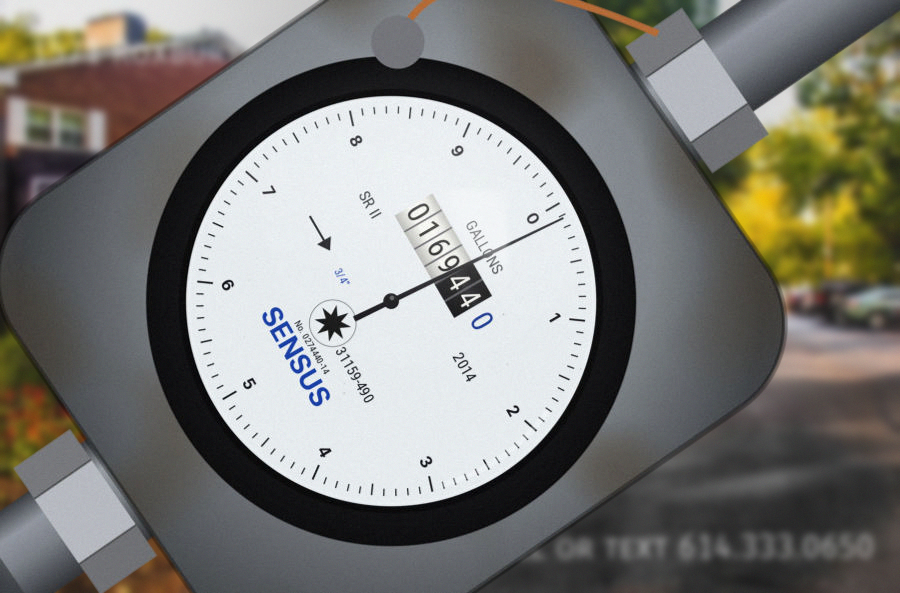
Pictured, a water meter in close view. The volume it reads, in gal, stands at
169440.1 gal
